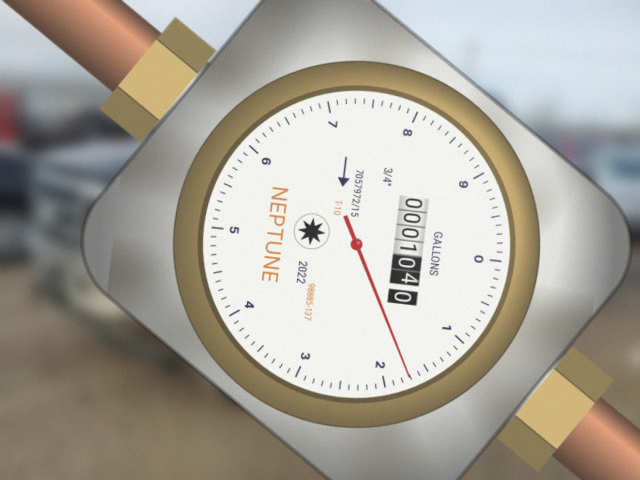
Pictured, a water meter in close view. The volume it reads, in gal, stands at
1041.7 gal
